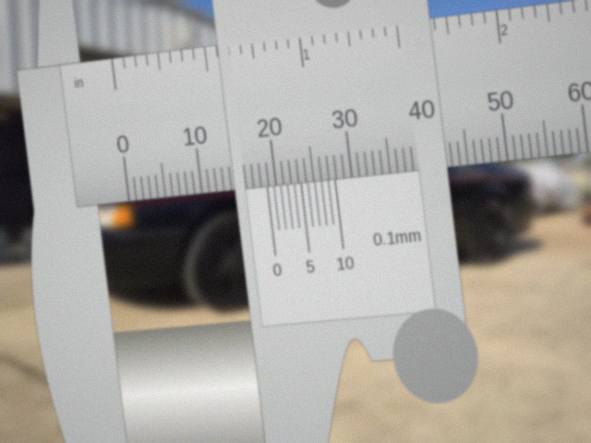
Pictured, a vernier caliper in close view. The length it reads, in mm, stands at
18.8 mm
